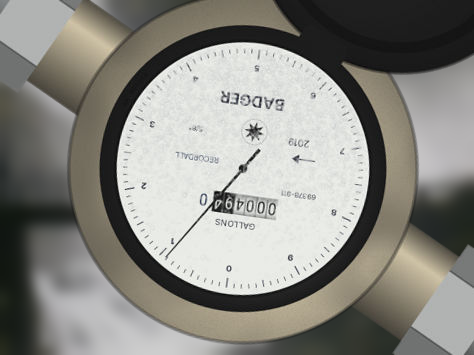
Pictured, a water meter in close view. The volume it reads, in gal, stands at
4940.9 gal
